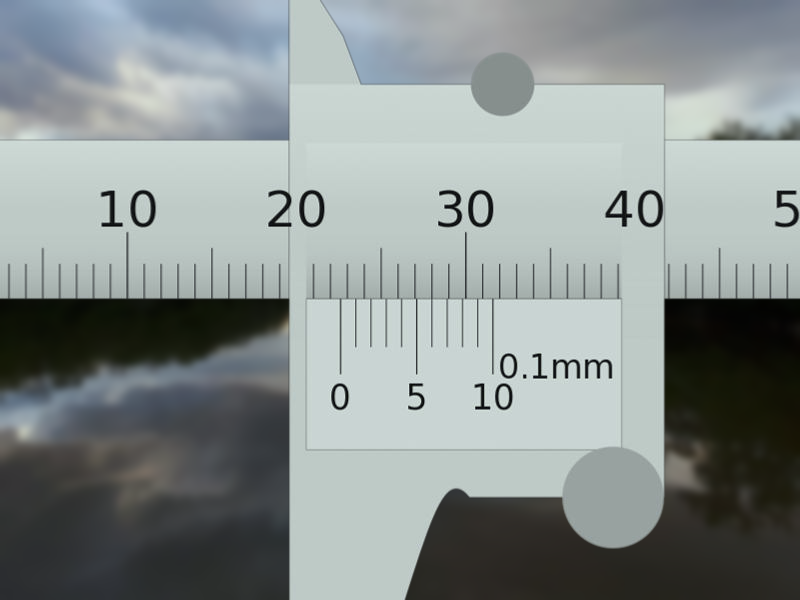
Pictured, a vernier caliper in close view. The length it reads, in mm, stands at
22.6 mm
